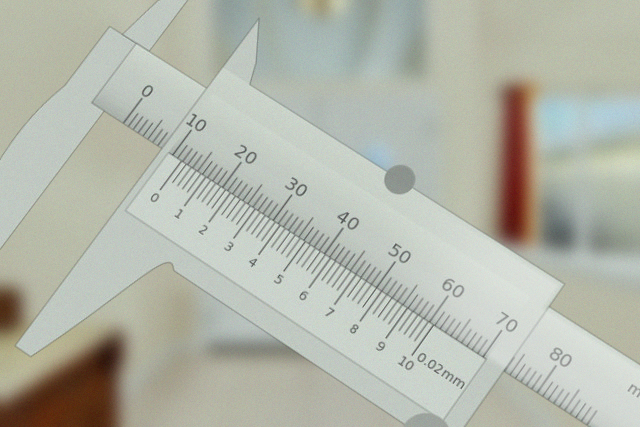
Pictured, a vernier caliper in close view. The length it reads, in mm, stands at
11.8 mm
